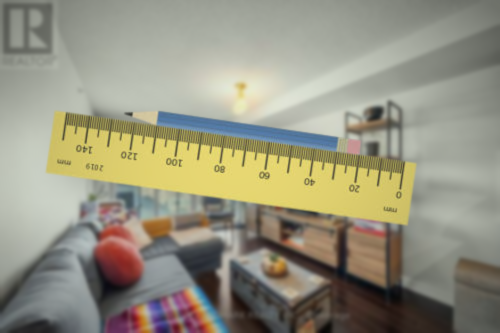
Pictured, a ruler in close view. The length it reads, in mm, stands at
105 mm
